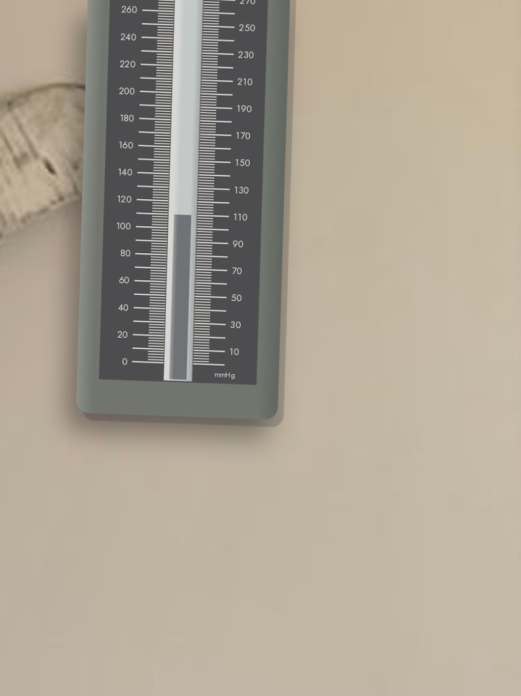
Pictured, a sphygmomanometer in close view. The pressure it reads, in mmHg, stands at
110 mmHg
